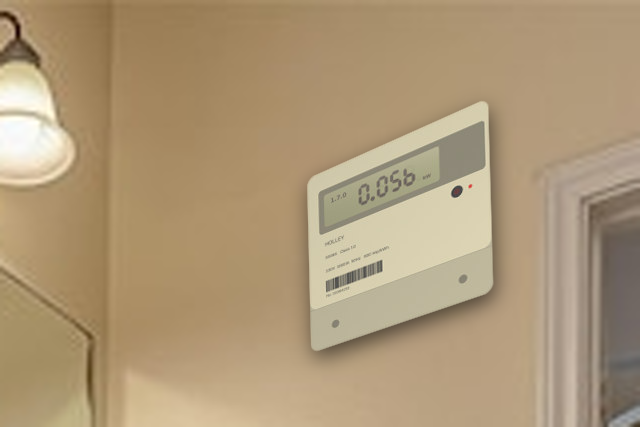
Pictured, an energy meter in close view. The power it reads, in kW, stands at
0.056 kW
